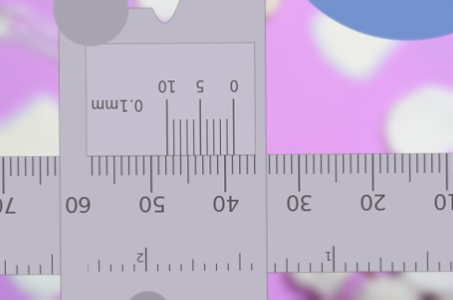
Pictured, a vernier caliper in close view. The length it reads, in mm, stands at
38.8 mm
